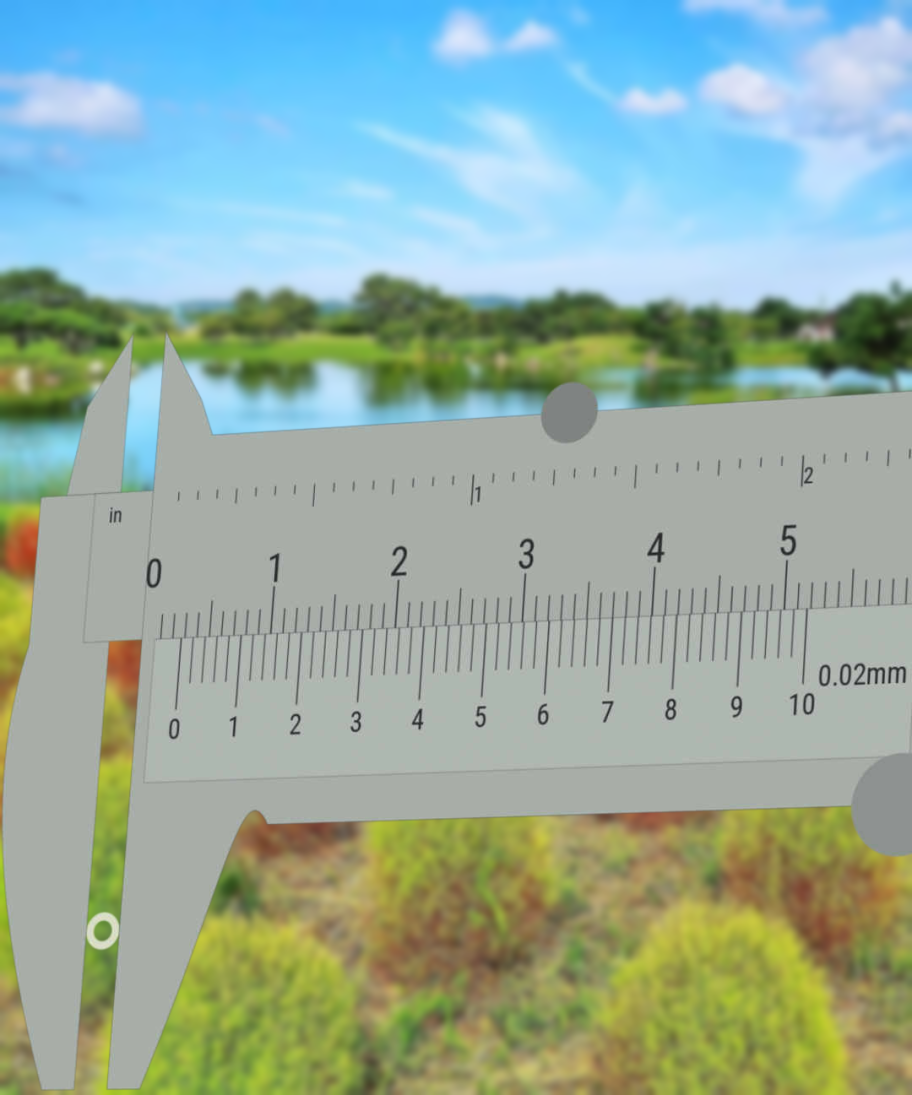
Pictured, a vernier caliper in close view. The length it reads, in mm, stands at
2.7 mm
